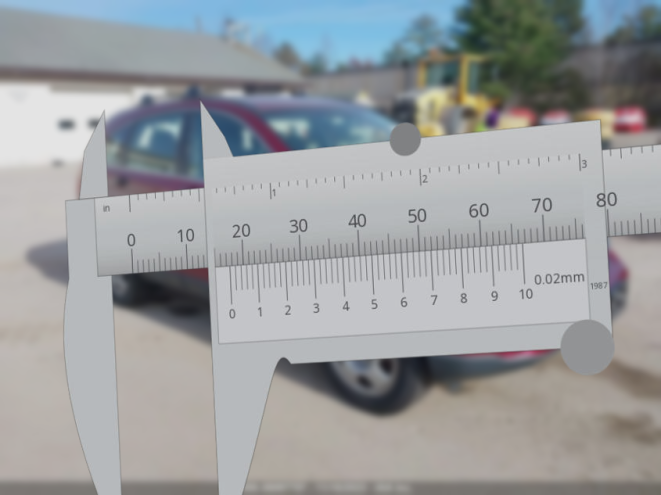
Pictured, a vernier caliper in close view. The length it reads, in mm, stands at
17.6 mm
